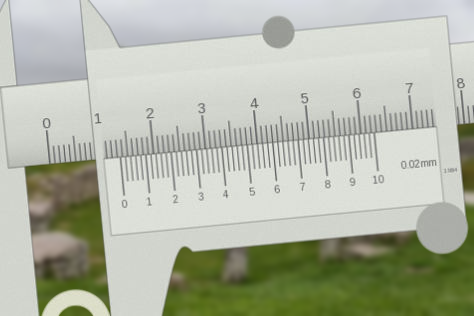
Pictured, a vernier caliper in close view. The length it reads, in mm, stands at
13.6 mm
